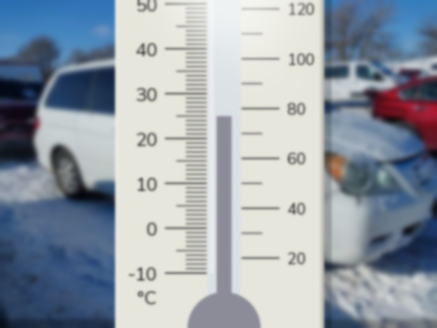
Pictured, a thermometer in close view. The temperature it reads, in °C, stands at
25 °C
